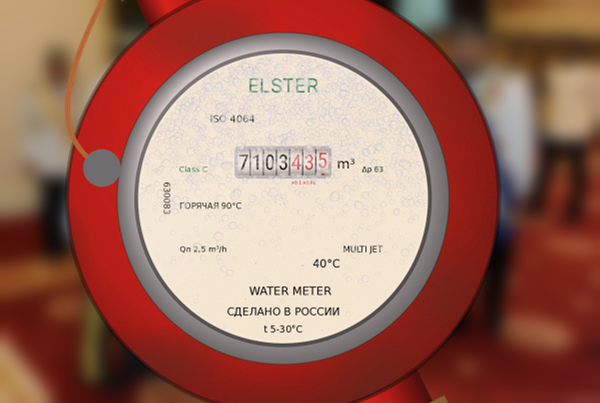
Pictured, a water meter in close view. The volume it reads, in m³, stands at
7103.435 m³
